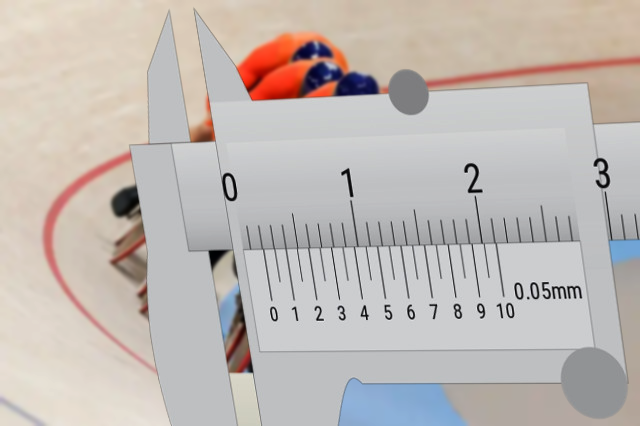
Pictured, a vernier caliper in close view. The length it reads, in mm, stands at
2.1 mm
